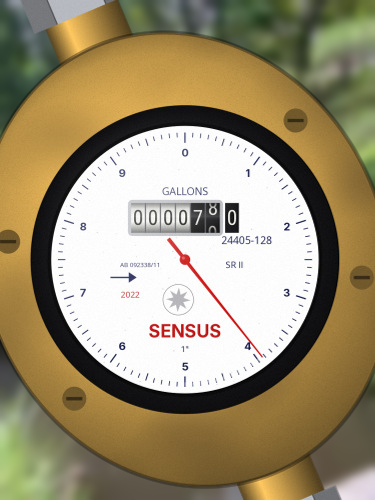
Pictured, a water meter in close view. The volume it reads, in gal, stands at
783.9 gal
